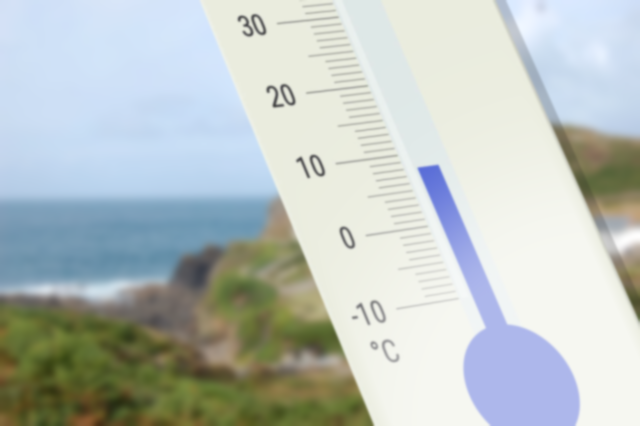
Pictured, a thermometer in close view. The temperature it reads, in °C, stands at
8 °C
